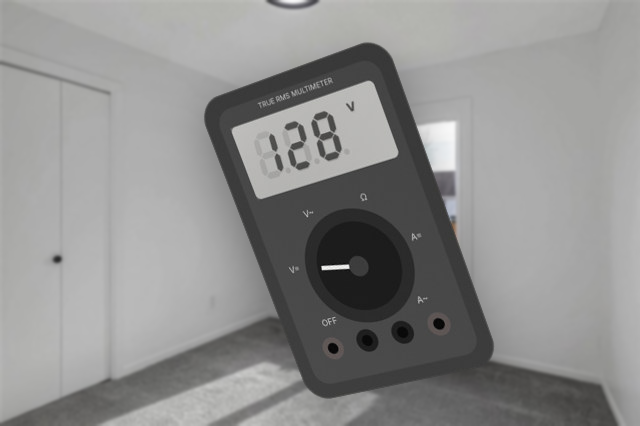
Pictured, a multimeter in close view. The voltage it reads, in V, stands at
128 V
